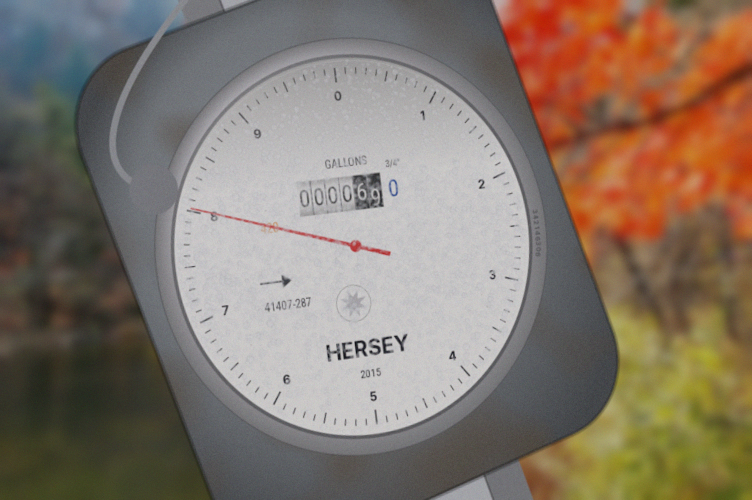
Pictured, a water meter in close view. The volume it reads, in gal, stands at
688.0 gal
